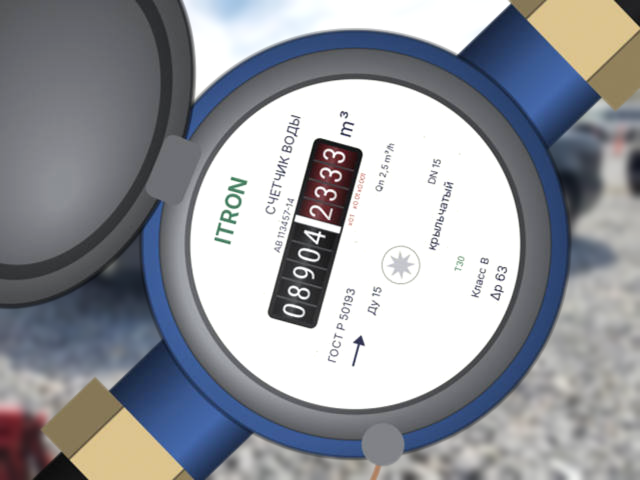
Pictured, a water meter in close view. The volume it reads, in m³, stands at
8904.2333 m³
